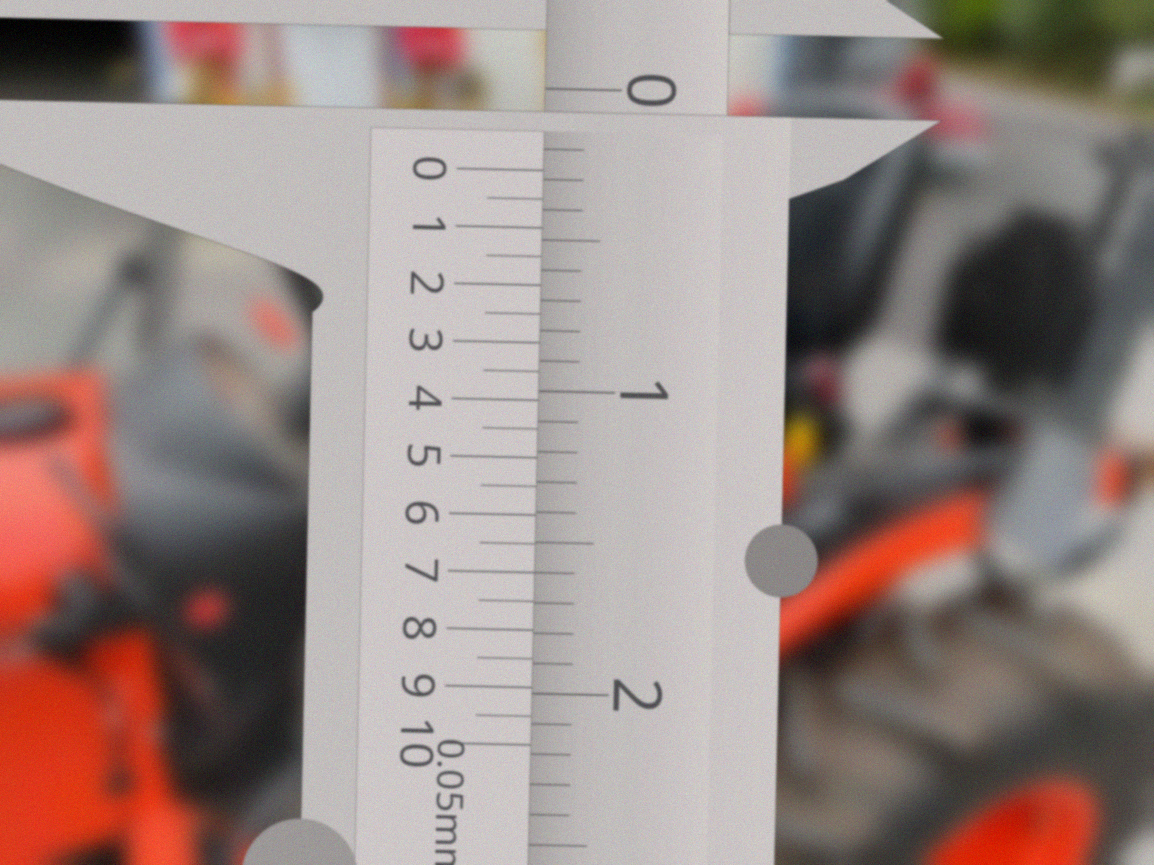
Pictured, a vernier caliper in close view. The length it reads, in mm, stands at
2.70 mm
